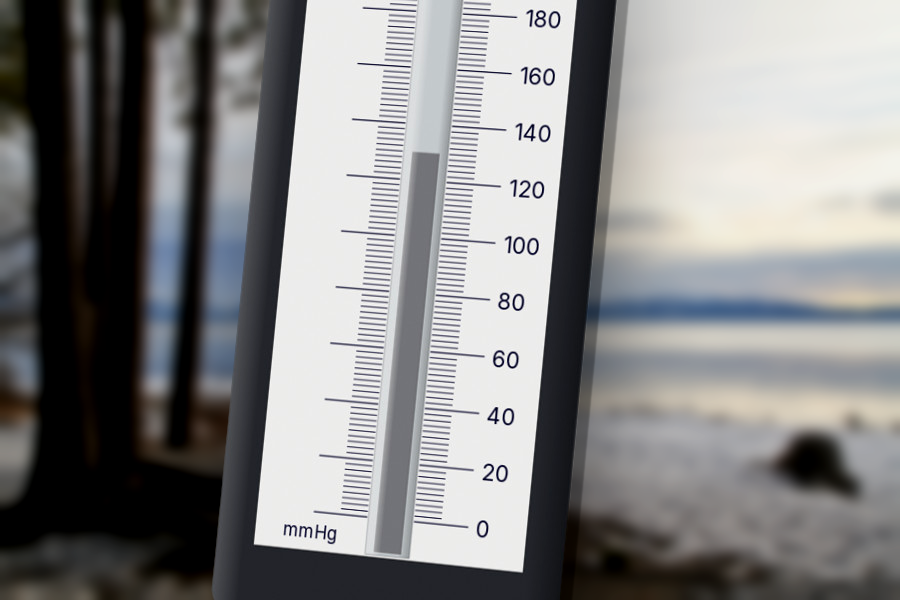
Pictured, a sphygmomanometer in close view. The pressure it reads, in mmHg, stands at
130 mmHg
